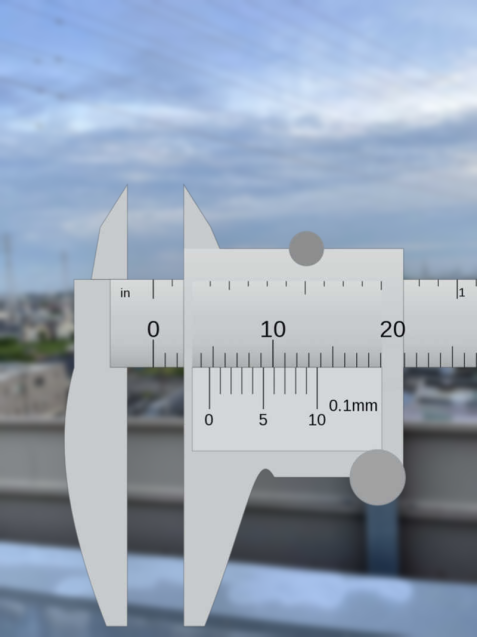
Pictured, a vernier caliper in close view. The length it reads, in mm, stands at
4.7 mm
